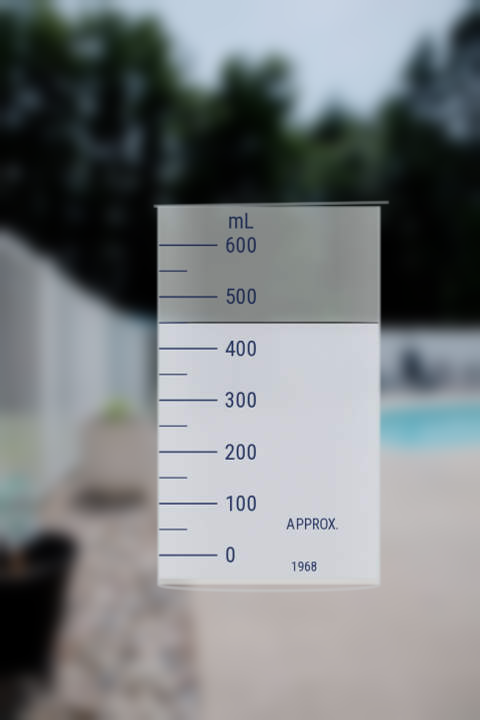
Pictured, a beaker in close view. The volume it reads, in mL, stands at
450 mL
